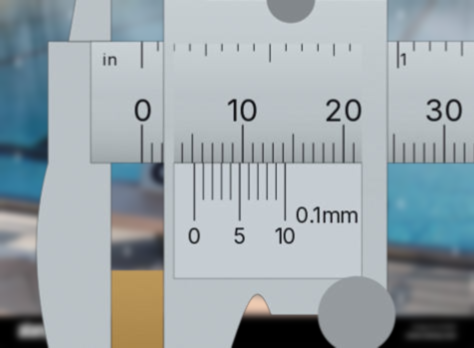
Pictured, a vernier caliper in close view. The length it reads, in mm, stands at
5.2 mm
